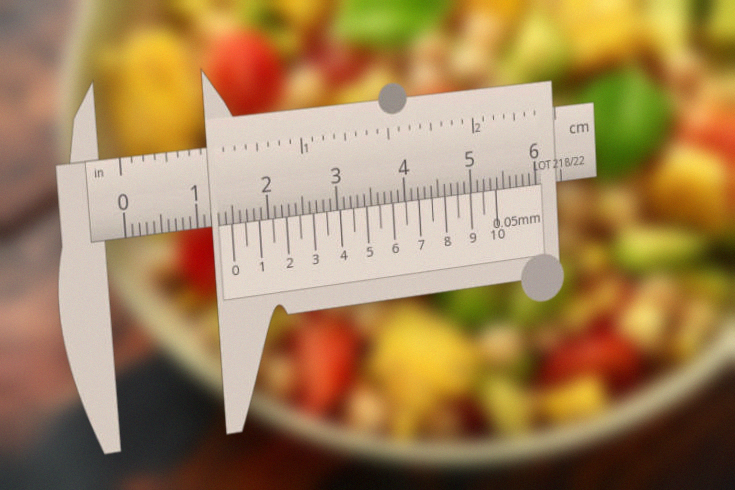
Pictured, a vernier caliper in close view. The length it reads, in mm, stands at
14.8 mm
